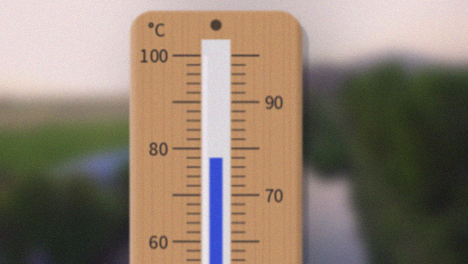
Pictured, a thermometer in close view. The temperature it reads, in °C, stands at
78 °C
